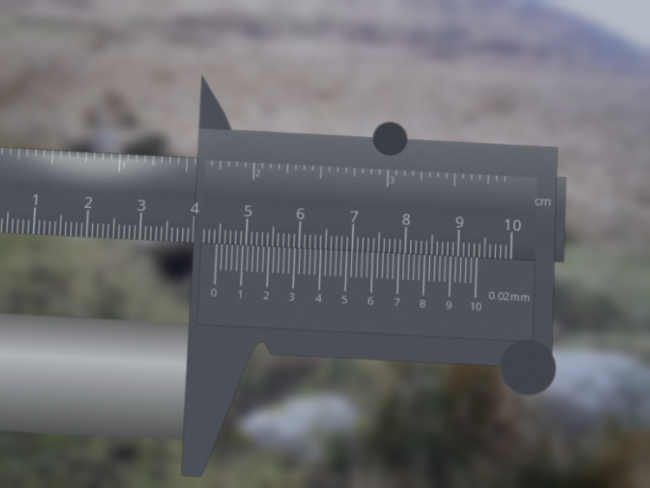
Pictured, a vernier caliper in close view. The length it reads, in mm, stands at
44.5 mm
